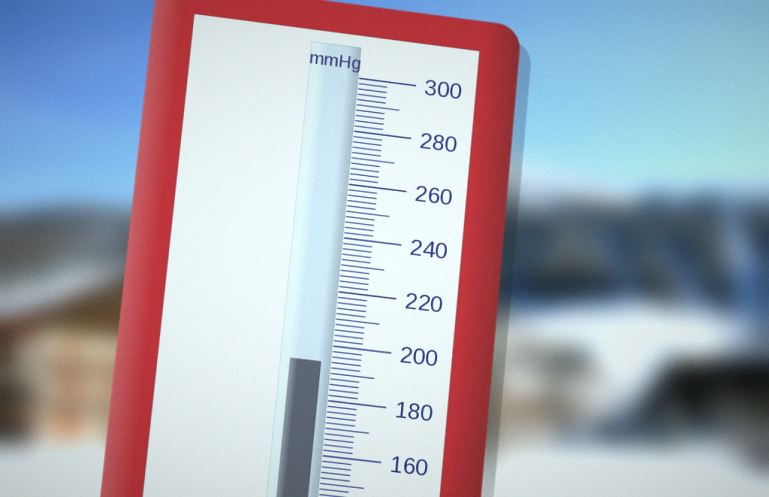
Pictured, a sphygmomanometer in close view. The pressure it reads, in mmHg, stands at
194 mmHg
